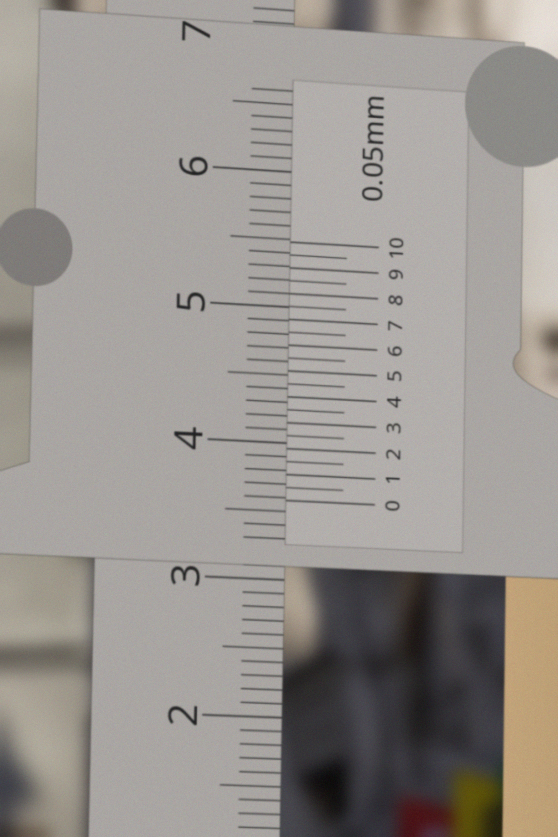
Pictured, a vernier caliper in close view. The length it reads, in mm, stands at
35.8 mm
